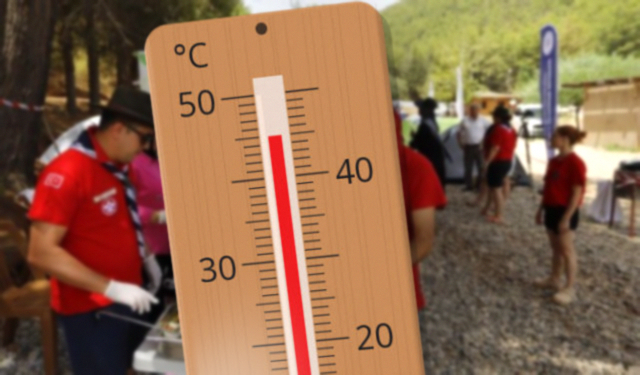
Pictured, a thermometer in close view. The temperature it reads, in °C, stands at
45 °C
